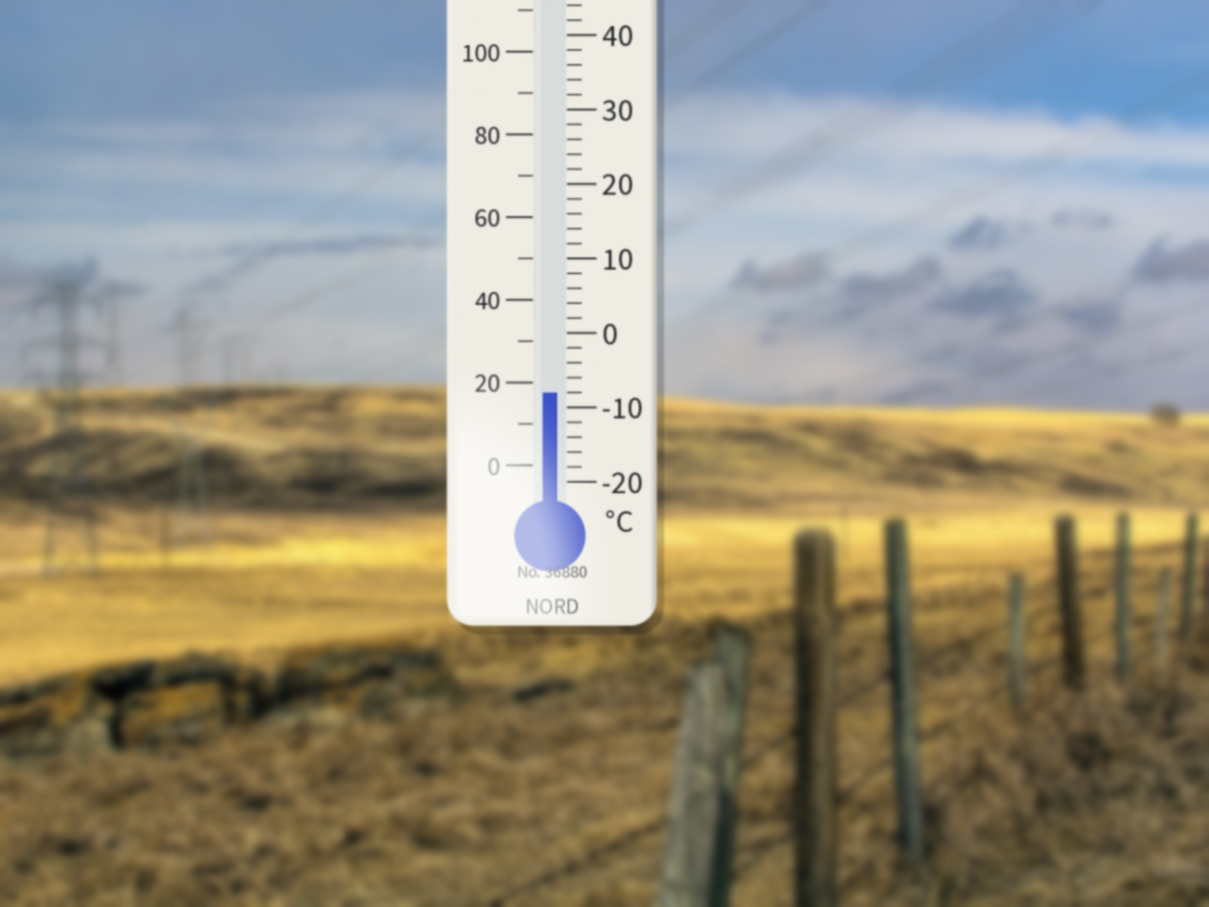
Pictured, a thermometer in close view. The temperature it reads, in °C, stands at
-8 °C
